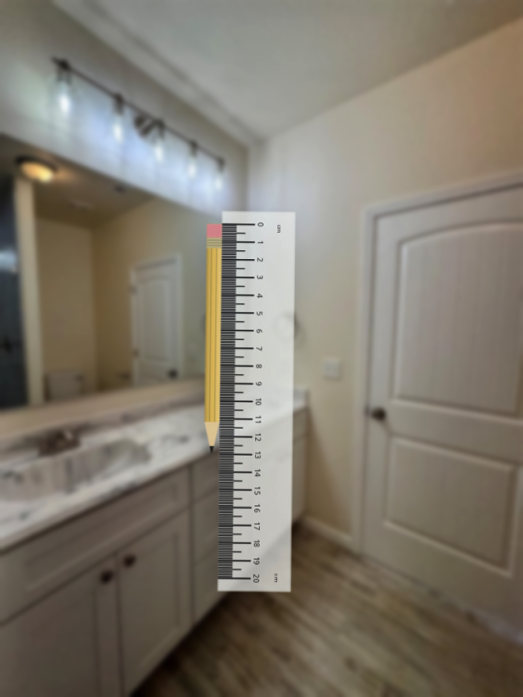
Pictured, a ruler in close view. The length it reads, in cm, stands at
13 cm
